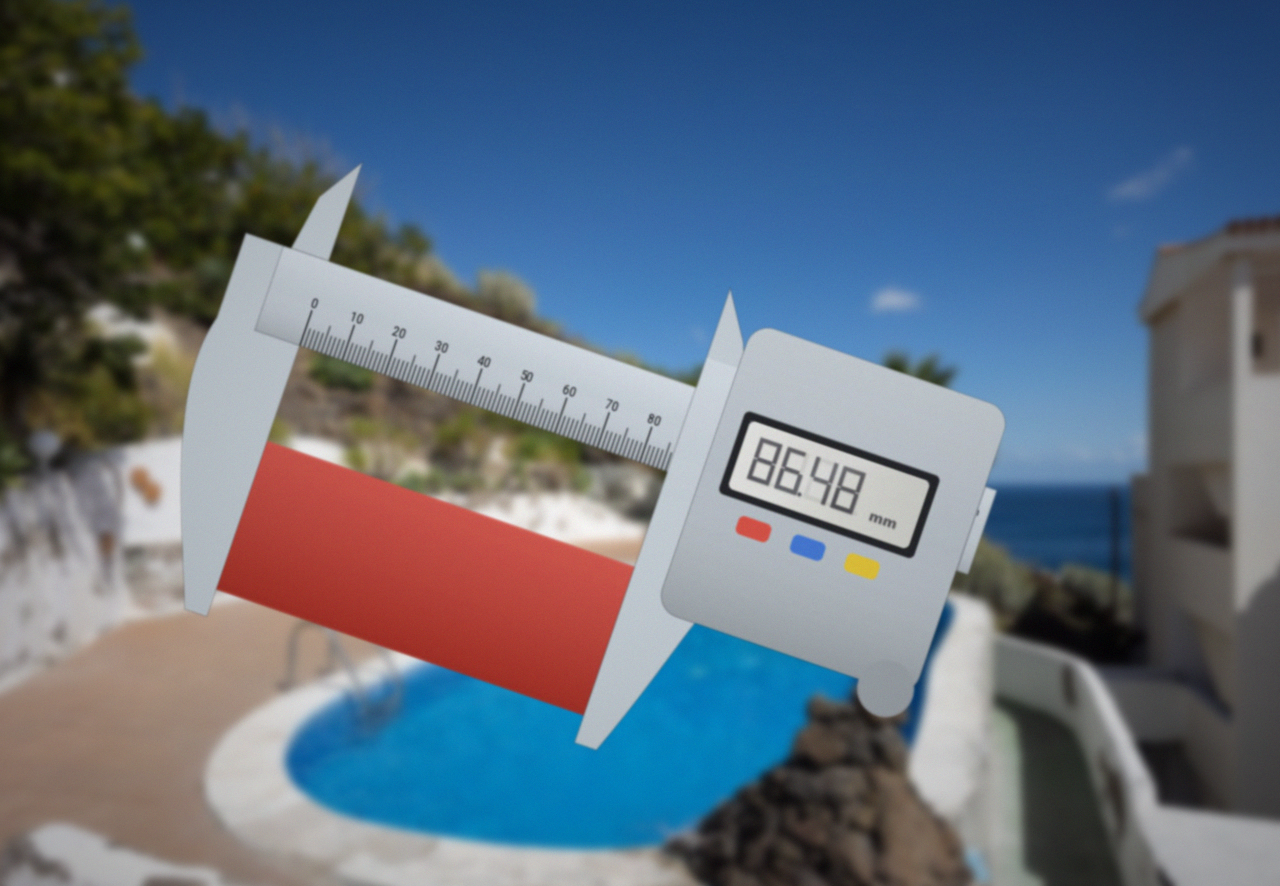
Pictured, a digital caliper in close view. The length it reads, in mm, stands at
86.48 mm
